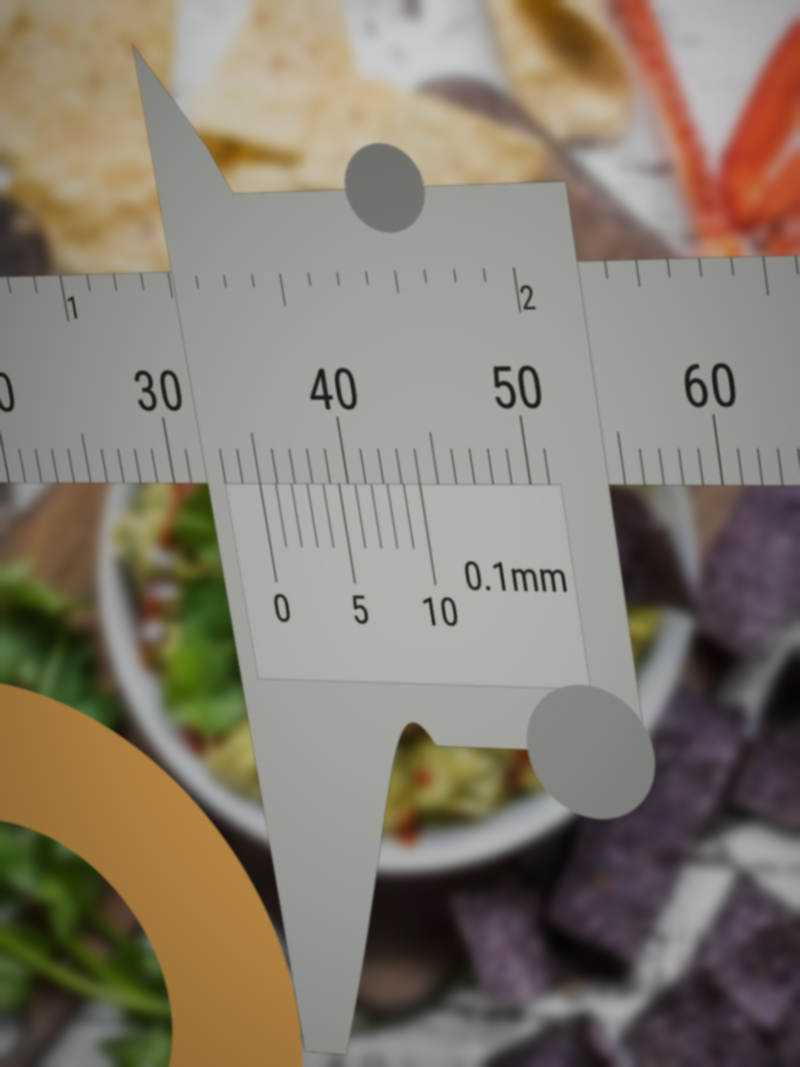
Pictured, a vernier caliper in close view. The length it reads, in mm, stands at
35.0 mm
